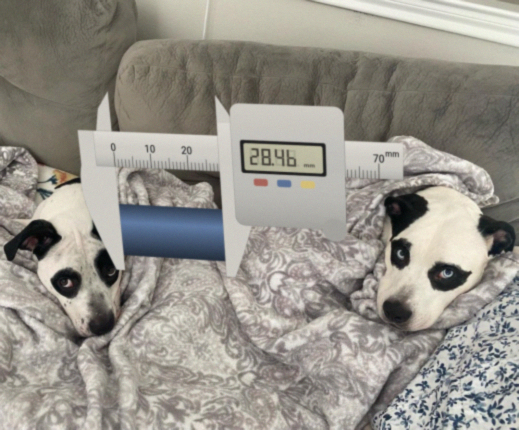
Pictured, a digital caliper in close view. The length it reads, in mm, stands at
28.46 mm
